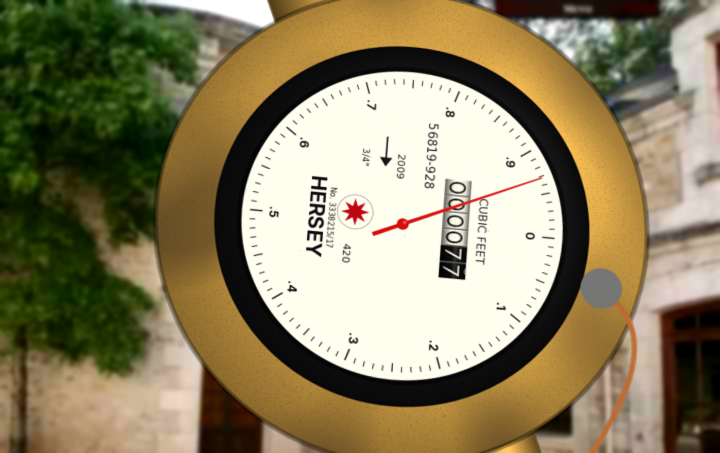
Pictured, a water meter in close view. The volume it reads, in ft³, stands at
76.93 ft³
